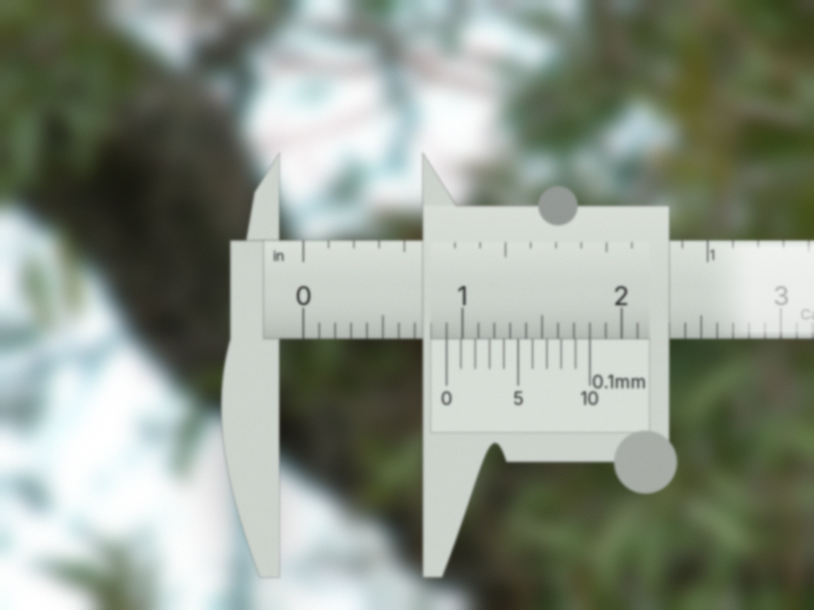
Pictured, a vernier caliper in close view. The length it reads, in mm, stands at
9.0 mm
